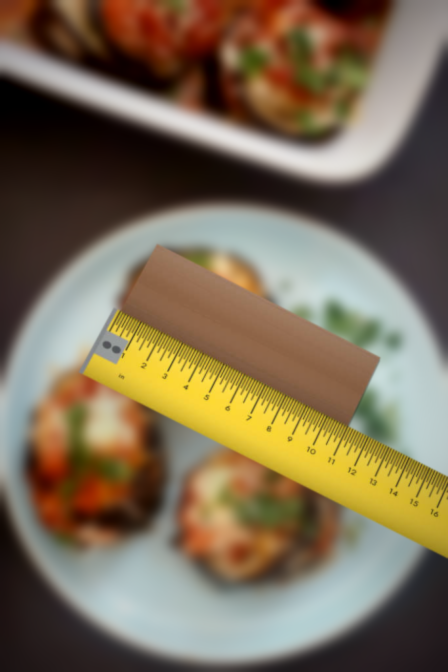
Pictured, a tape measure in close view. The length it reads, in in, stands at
11 in
